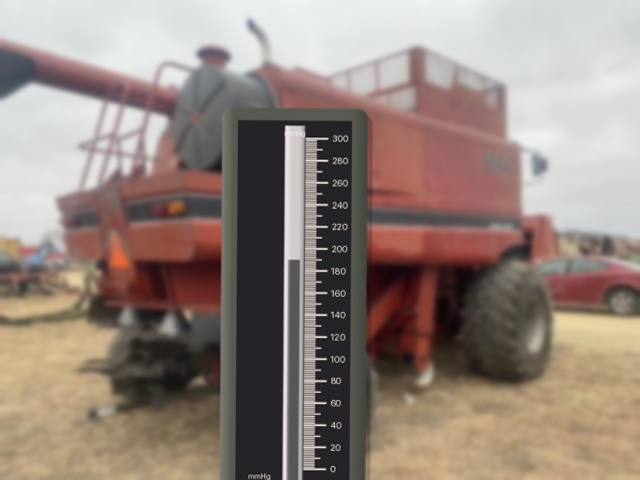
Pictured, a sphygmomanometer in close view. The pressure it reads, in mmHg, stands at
190 mmHg
